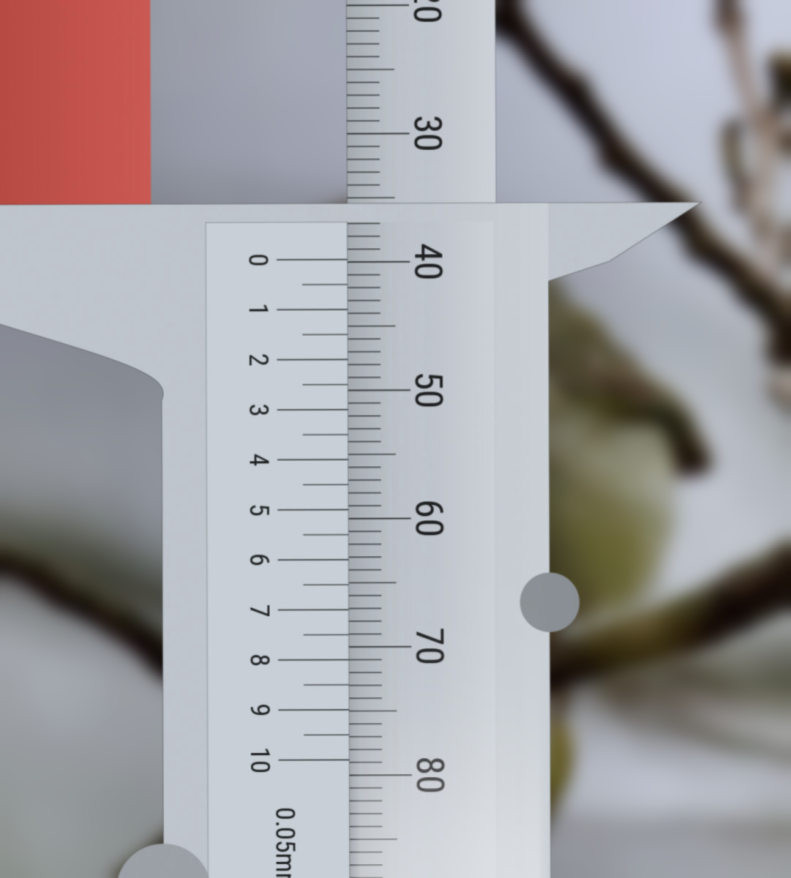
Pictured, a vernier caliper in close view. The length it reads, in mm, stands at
39.8 mm
